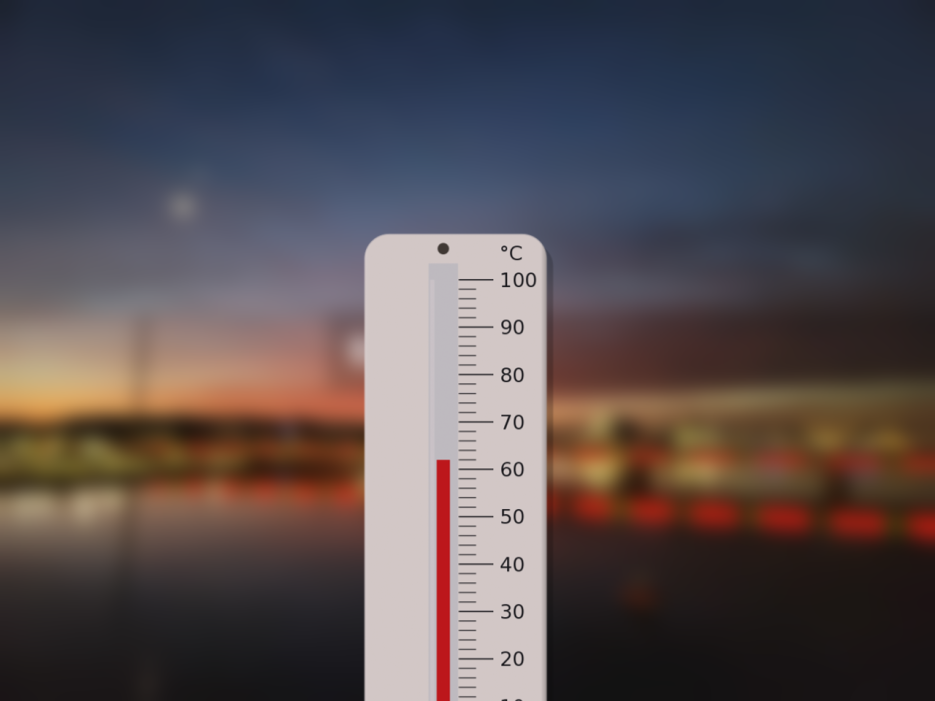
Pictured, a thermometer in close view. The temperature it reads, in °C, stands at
62 °C
